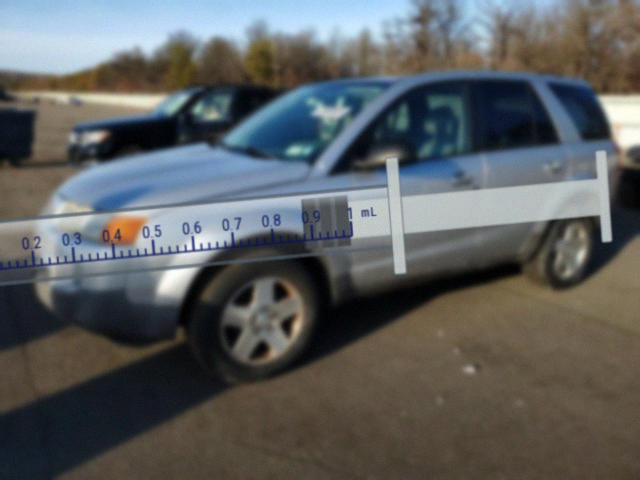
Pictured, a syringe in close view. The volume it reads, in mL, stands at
0.88 mL
